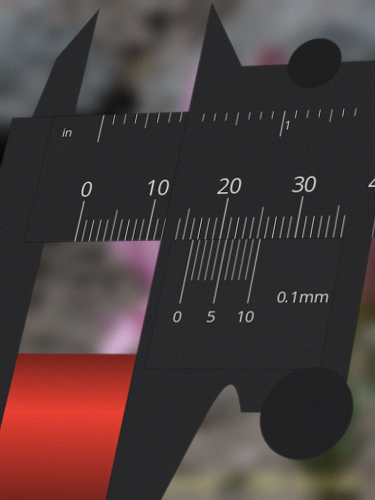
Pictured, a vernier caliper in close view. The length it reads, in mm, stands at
16.4 mm
